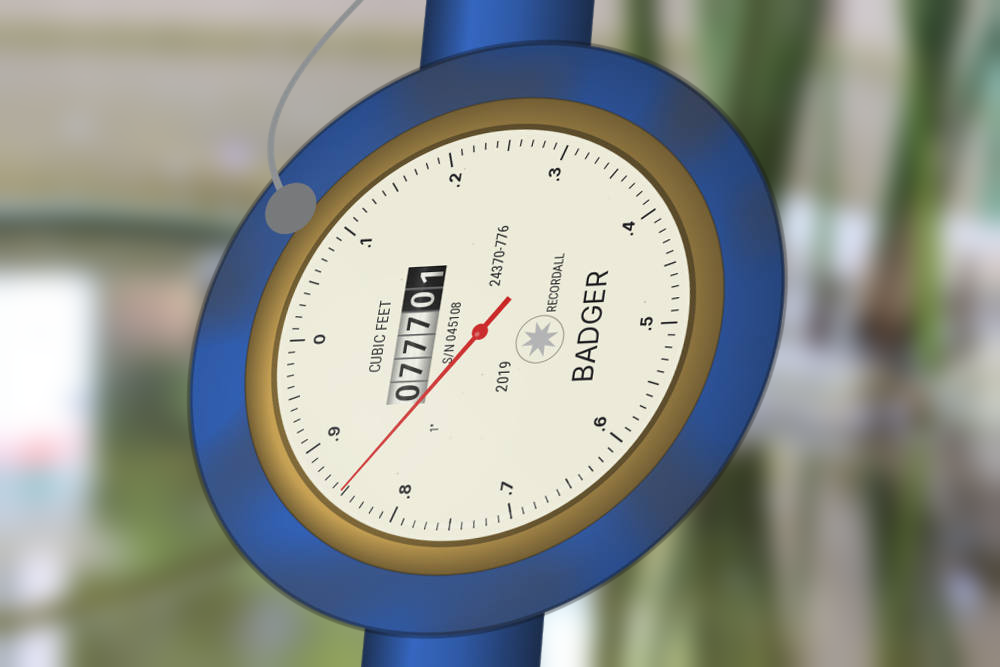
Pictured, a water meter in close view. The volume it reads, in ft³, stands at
77700.85 ft³
